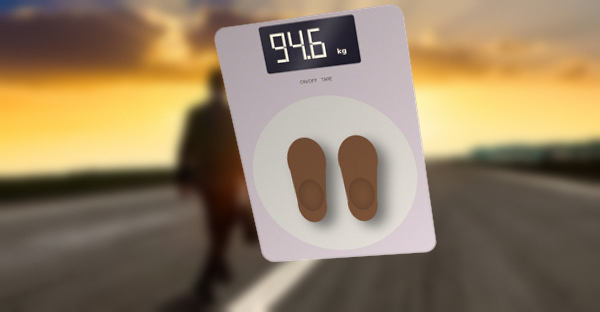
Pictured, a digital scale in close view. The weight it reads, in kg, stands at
94.6 kg
